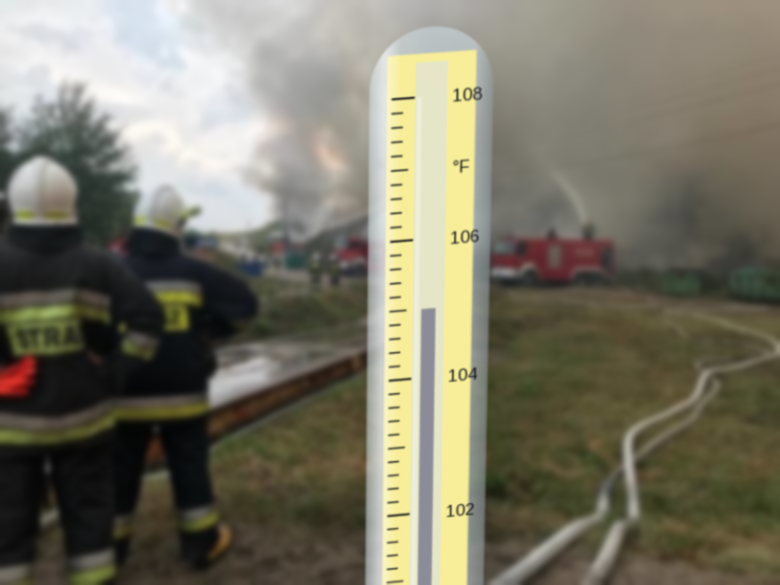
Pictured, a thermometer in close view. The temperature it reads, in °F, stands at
105 °F
